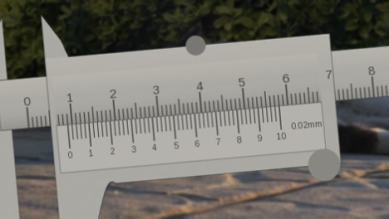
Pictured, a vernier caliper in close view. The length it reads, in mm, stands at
9.0 mm
